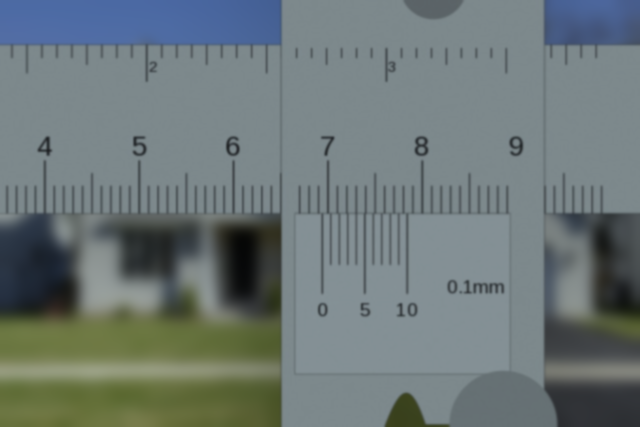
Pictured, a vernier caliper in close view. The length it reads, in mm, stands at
69.4 mm
